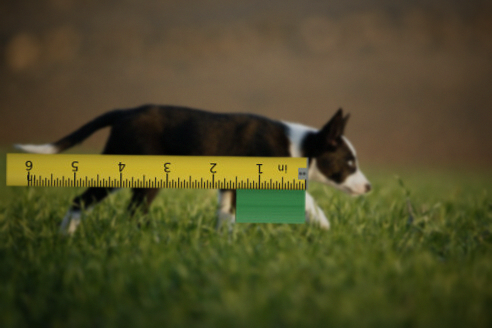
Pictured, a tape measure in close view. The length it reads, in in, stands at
1.5 in
